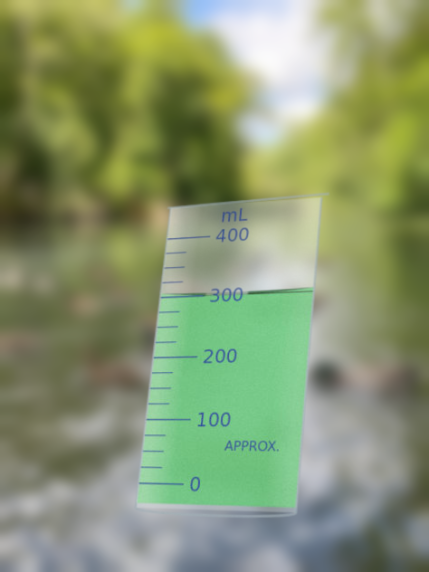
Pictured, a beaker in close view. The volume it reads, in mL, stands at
300 mL
